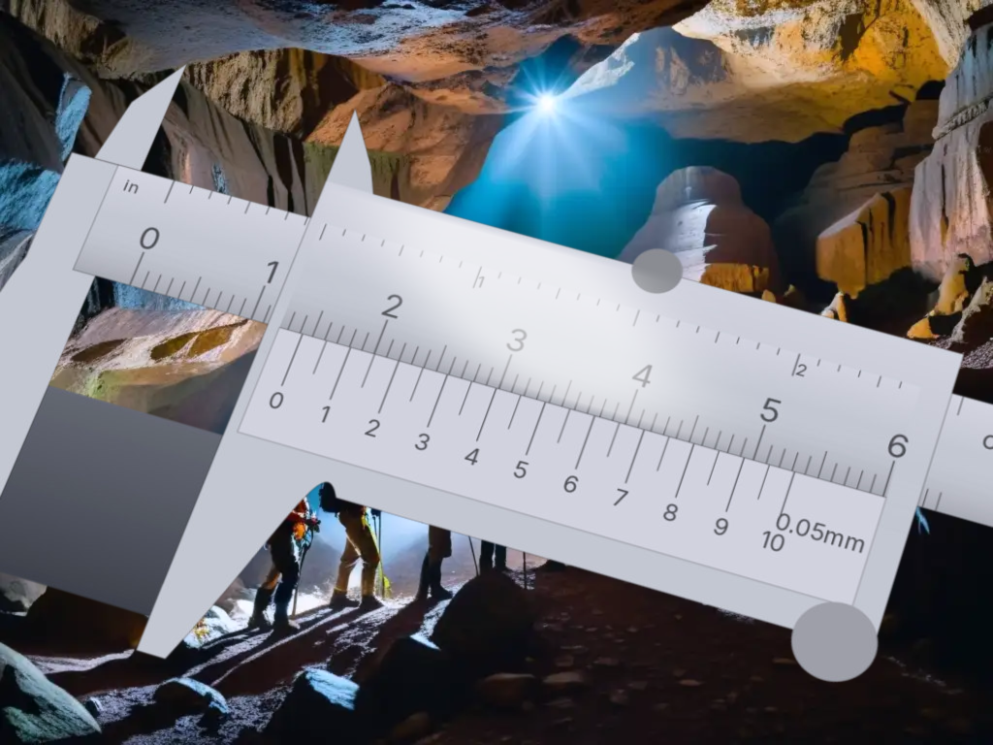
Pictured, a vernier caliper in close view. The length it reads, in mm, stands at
14.2 mm
